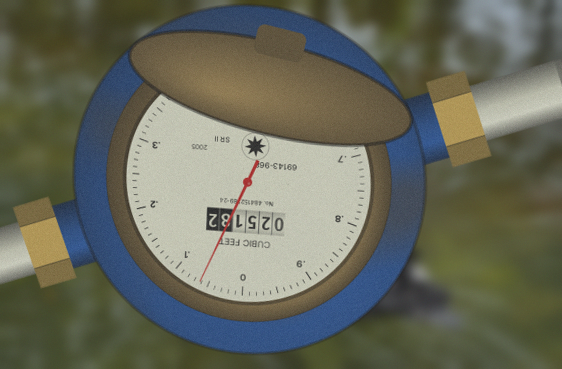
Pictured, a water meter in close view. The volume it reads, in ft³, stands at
25182.06 ft³
